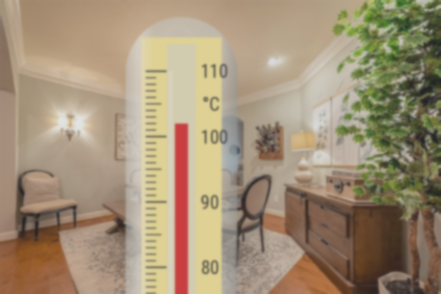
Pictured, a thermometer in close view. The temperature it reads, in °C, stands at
102 °C
